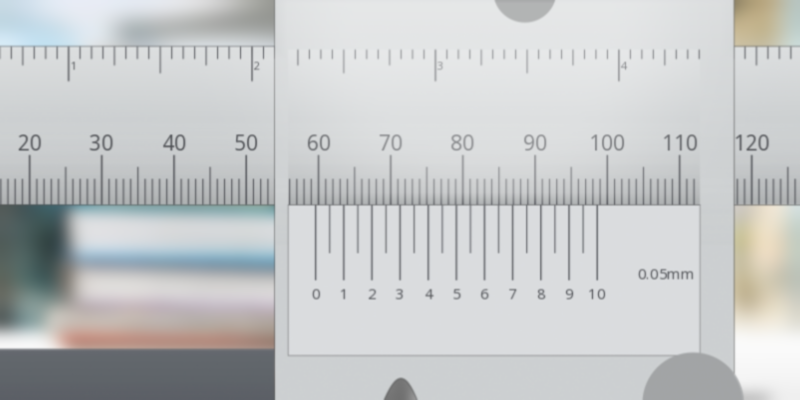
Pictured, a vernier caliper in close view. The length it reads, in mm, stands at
59.6 mm
